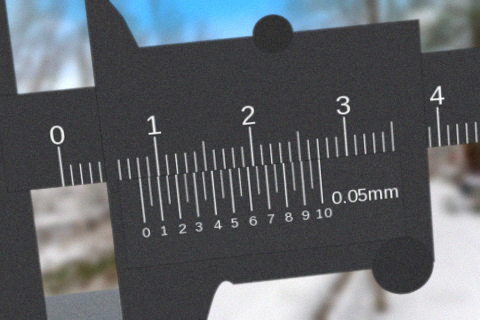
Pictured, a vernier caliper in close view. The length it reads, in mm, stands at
8.0 mm
